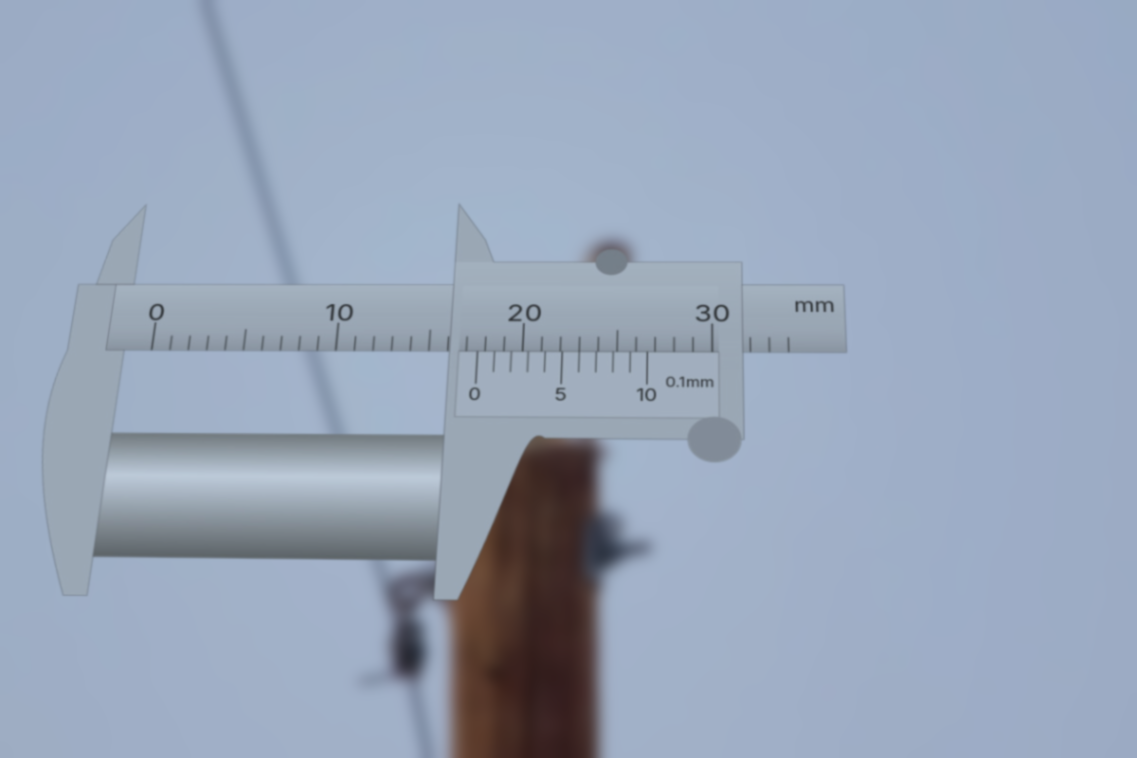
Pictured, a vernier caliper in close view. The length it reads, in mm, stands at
17.6 mm
